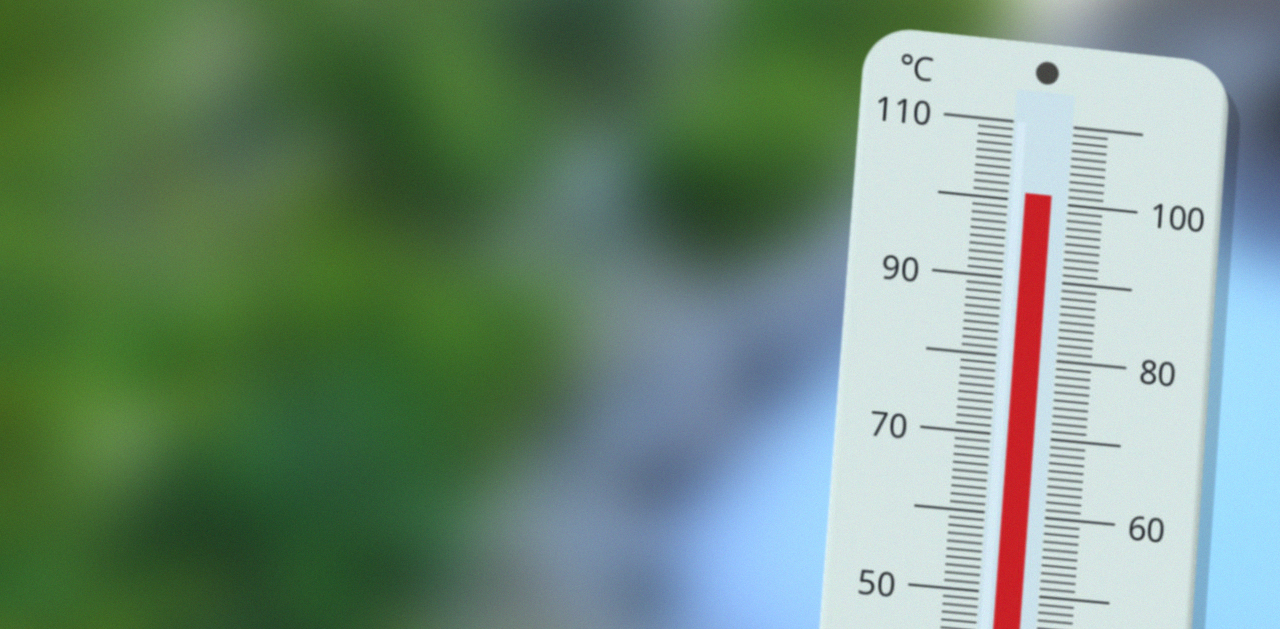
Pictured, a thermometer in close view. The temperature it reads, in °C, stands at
101 °C
